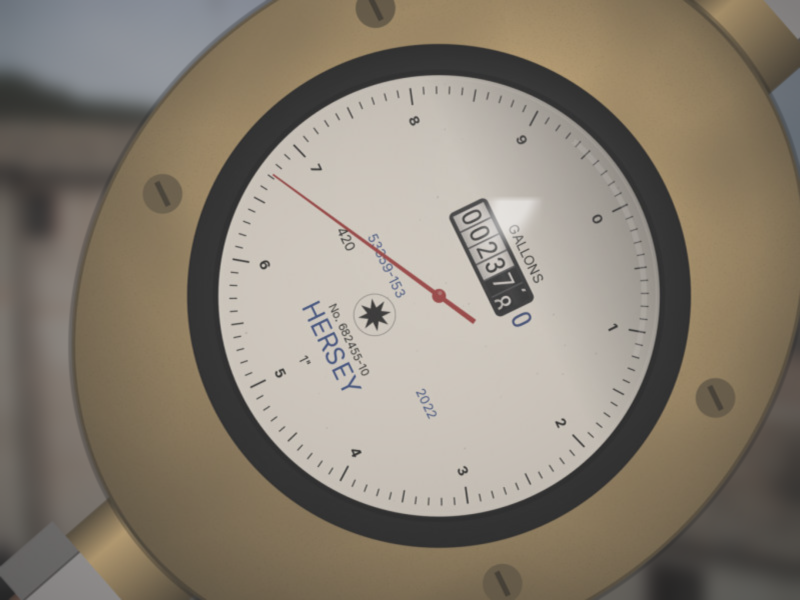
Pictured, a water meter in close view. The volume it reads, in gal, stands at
23776.7 gal
